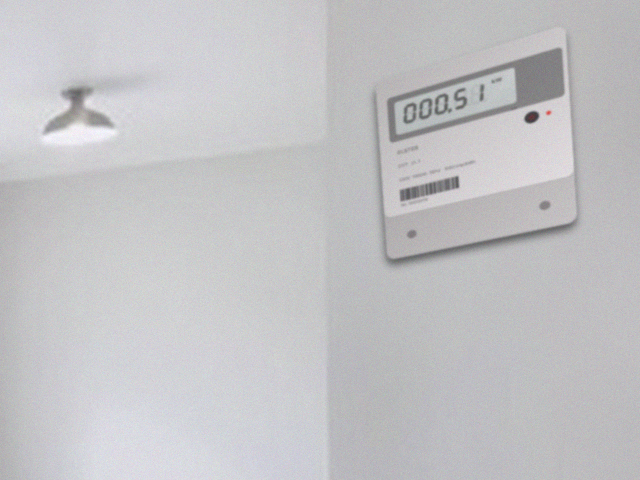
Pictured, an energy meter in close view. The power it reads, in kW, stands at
0.51 kW
